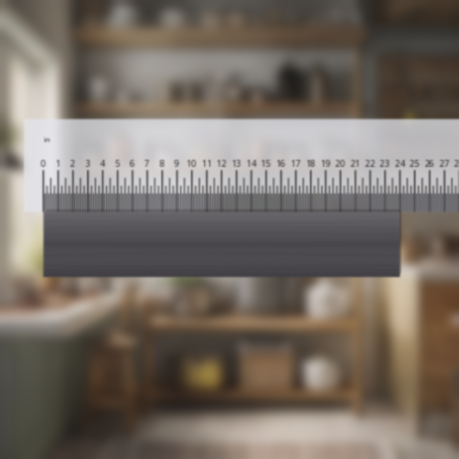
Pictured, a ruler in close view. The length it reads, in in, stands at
24 in
